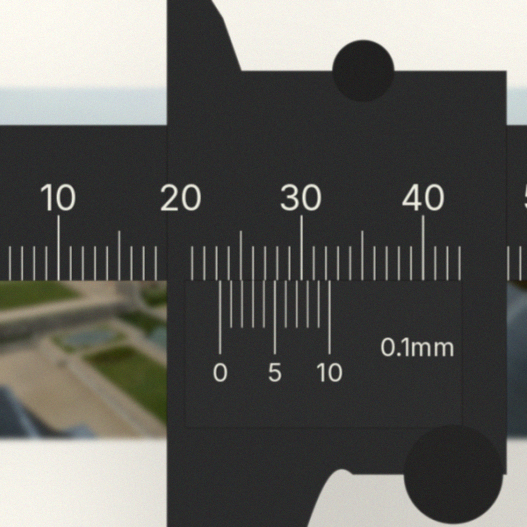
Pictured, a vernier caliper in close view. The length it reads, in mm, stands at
23.3 mm
